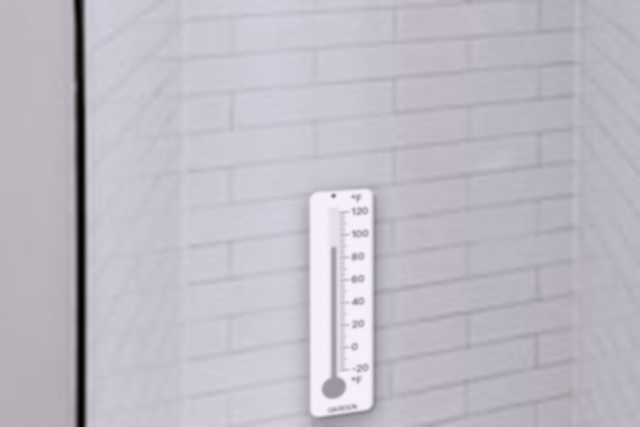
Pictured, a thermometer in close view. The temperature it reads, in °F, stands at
90 °F
